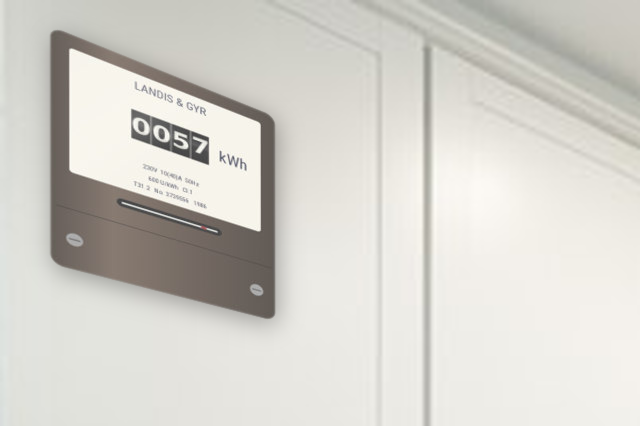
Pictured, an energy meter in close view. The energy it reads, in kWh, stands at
57 kWh
